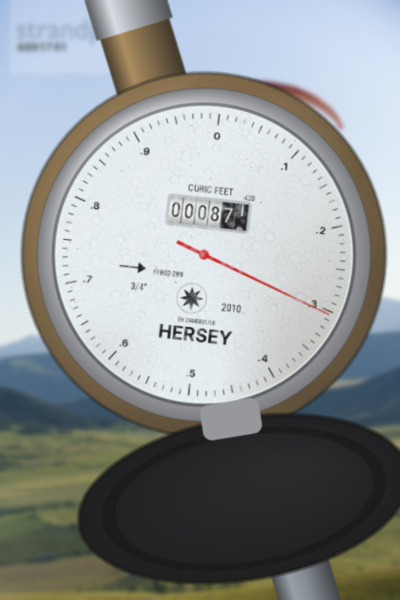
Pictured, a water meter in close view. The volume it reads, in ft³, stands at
871.30 ft³
